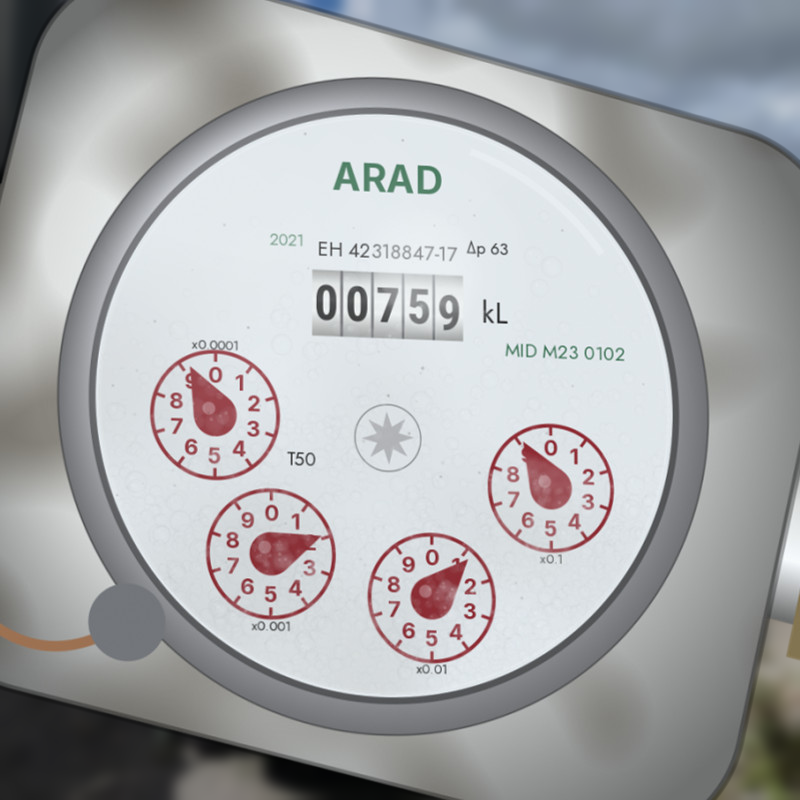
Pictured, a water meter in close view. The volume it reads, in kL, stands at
758.9119 kL
